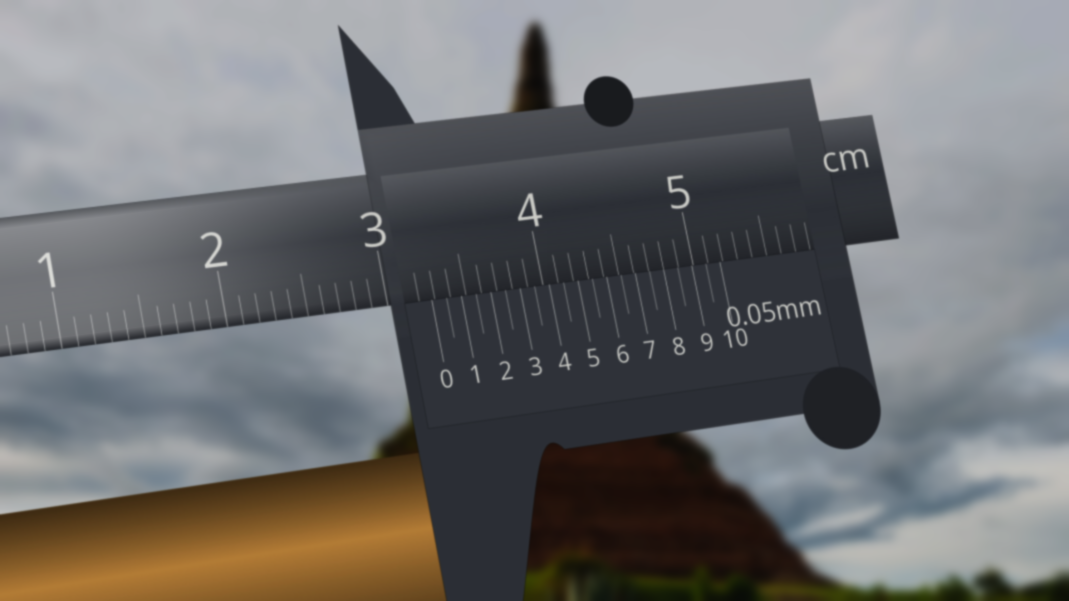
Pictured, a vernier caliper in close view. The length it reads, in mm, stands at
32.8 mm
